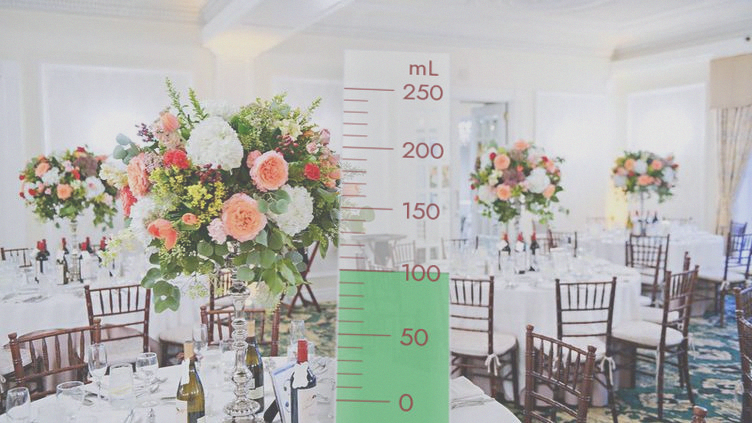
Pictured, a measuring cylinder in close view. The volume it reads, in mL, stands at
100 mL
